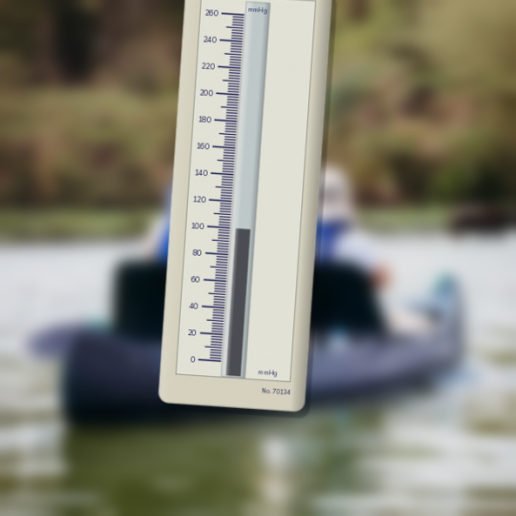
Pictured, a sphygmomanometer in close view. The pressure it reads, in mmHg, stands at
100 mmHg
